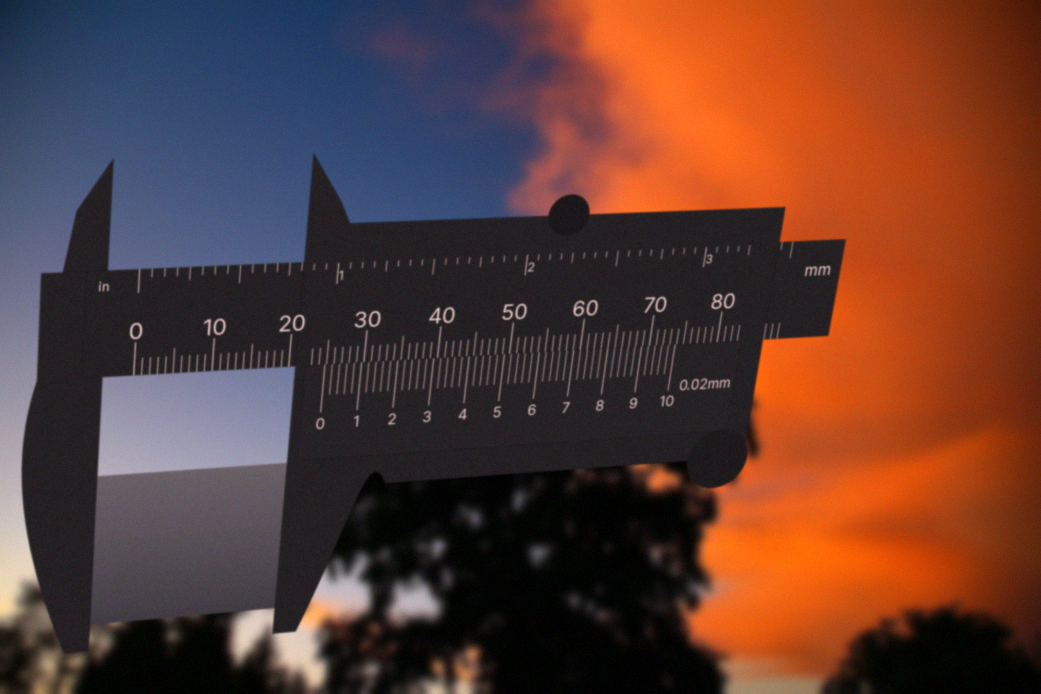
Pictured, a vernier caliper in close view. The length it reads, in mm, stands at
24.8 mm
